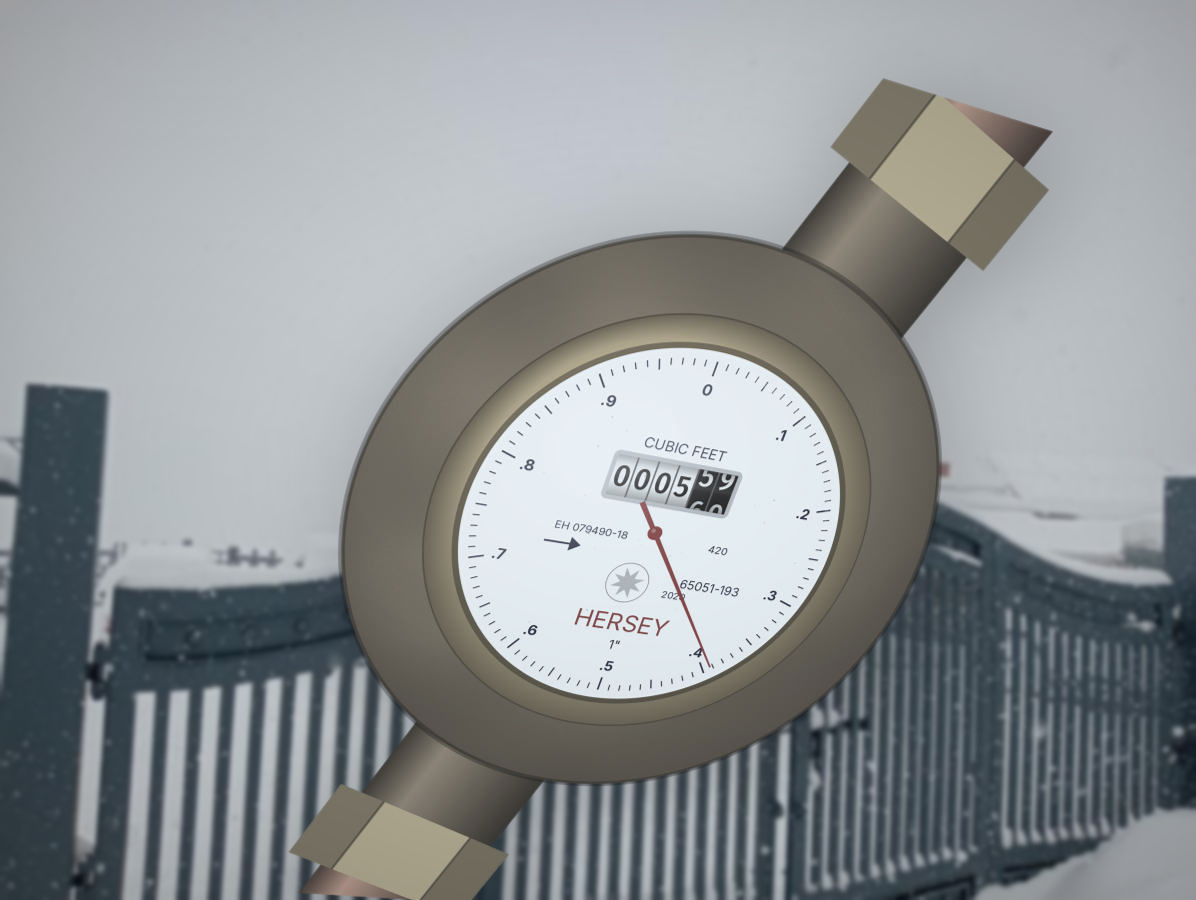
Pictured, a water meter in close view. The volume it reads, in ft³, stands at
559.39 ft³
